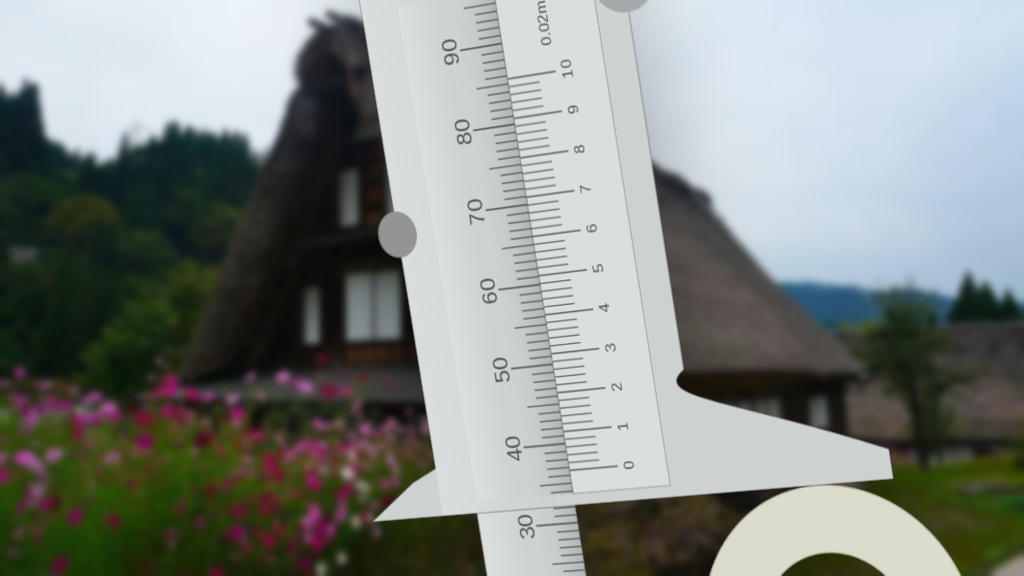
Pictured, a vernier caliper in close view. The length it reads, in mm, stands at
36.6 mm
